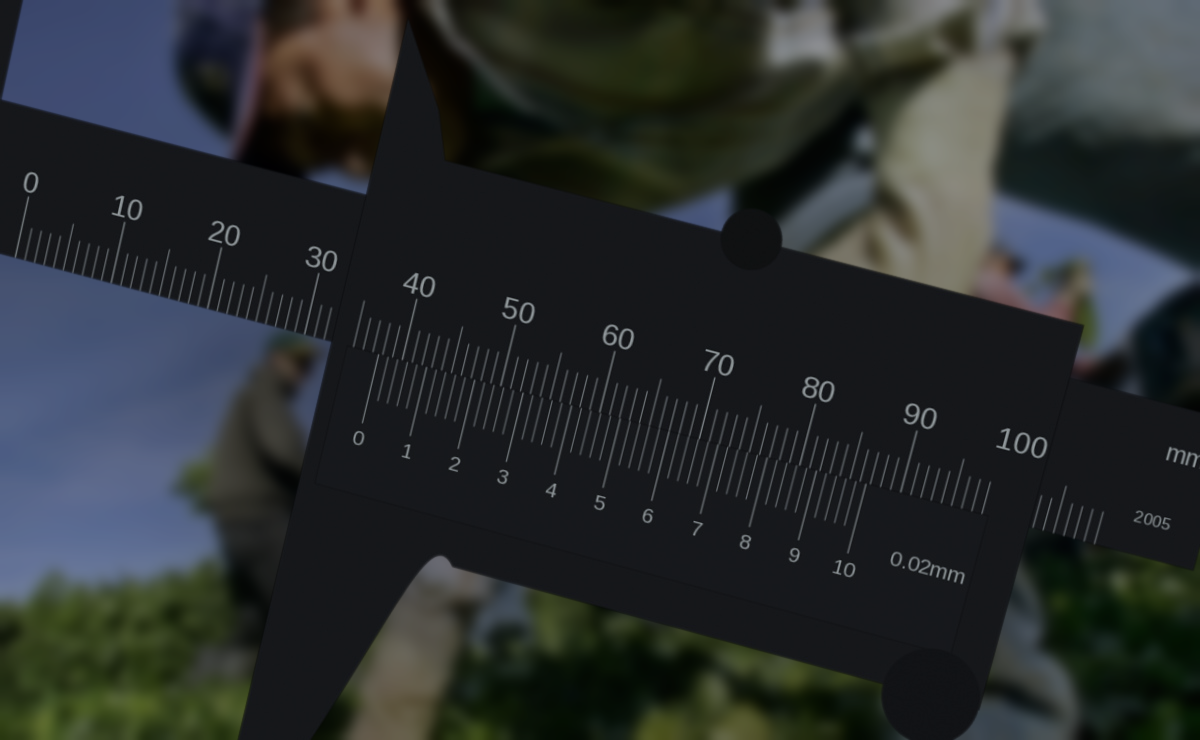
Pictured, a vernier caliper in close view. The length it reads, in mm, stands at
37.6 mm
